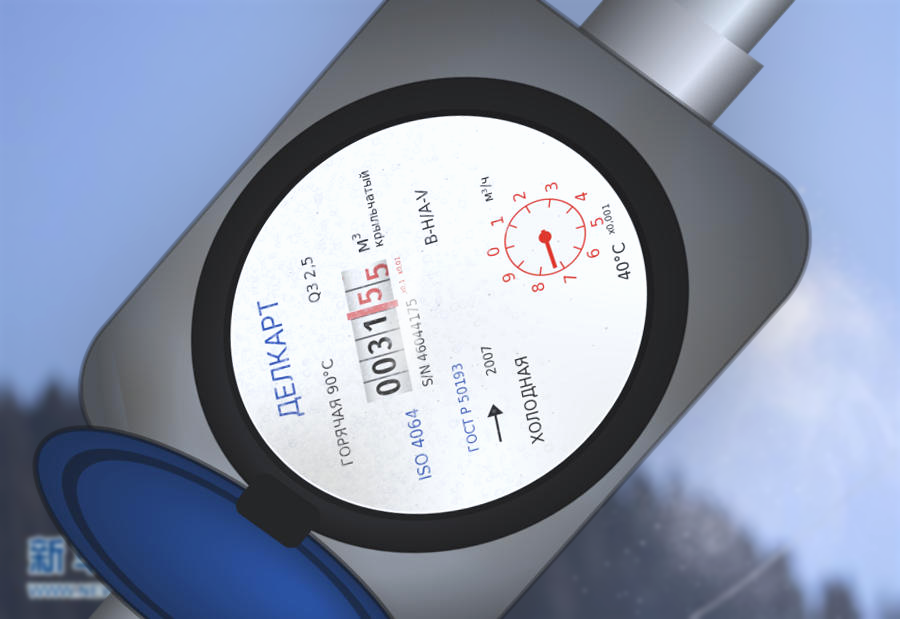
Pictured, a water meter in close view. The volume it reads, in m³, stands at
31.547 m³
